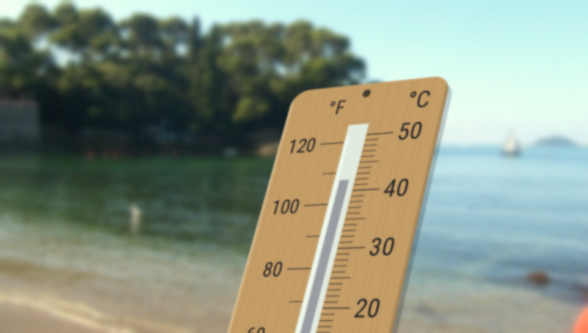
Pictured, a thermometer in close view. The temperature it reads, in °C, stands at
42 °C
